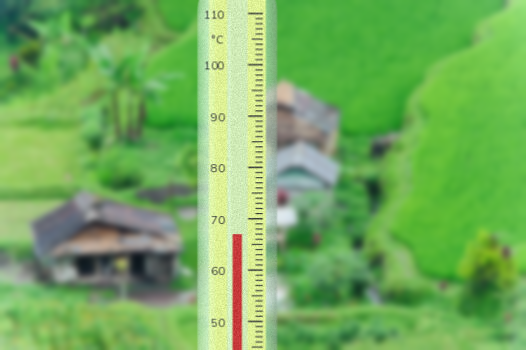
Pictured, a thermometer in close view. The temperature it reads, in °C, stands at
67 °C
